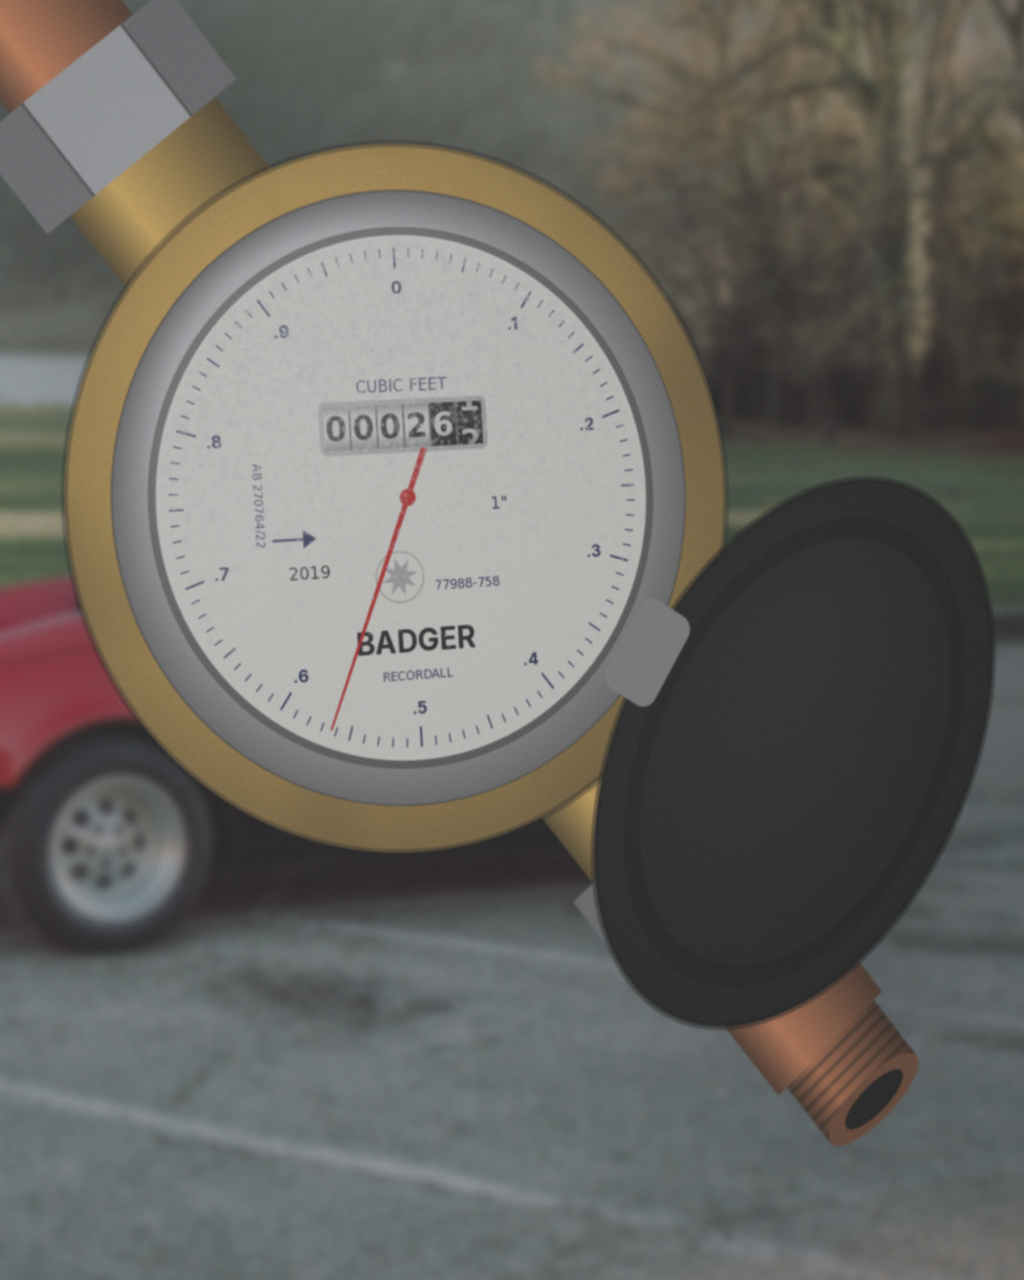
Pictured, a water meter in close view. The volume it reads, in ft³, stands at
261.56 ft³
